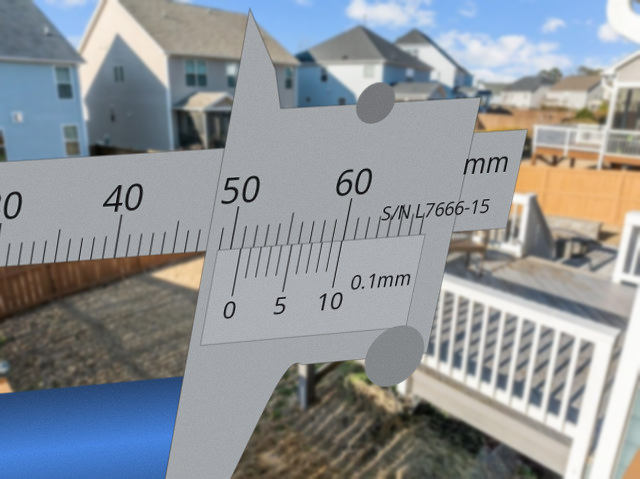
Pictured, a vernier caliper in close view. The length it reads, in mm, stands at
50.9 mm
